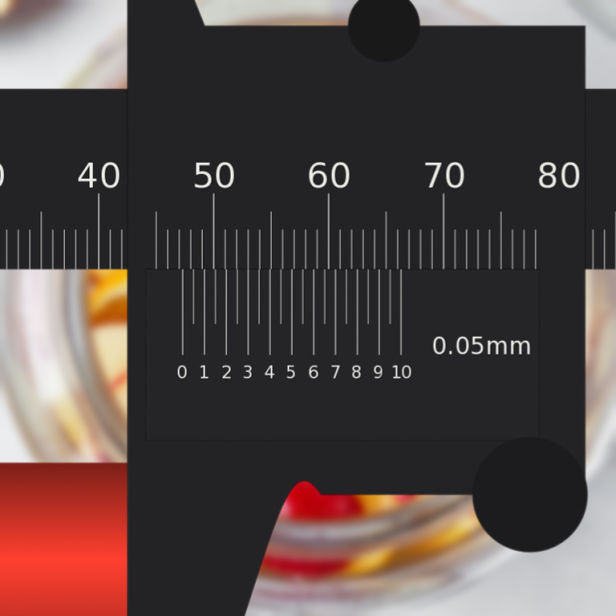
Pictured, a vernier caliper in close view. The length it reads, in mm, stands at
47.3 mm
